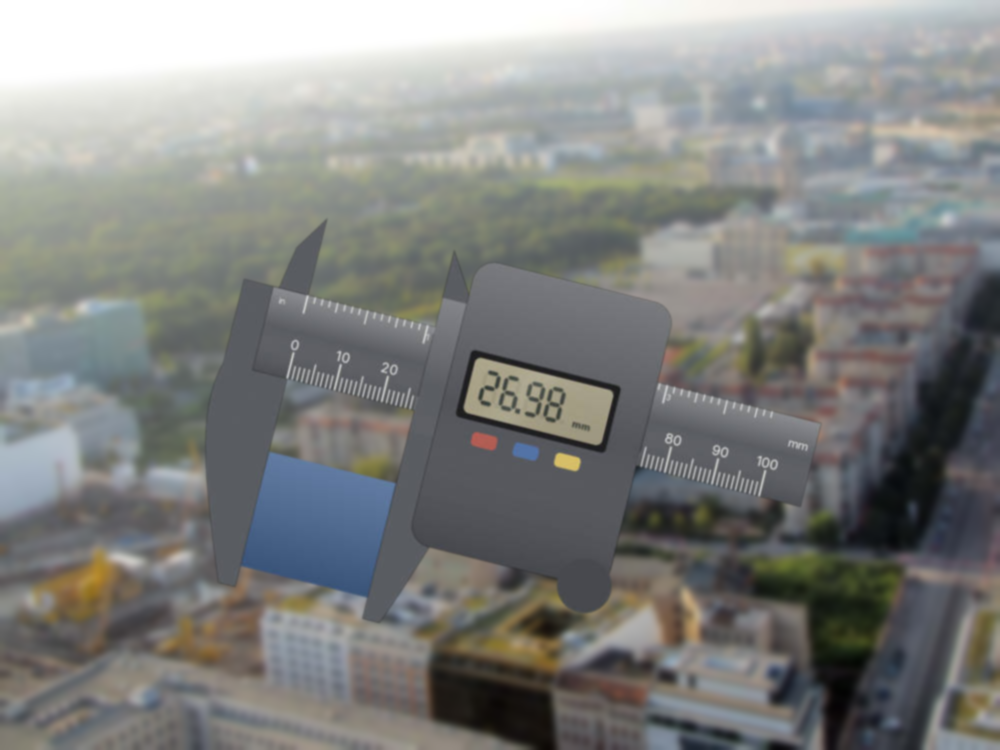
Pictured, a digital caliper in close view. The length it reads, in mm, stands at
26.98 mm
